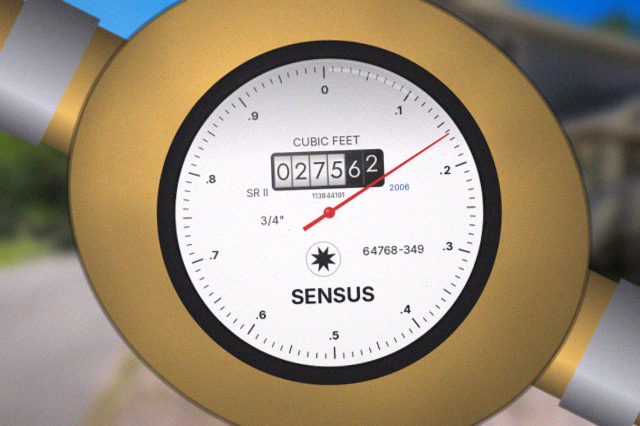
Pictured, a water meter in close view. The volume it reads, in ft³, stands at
27562.16 ft³
